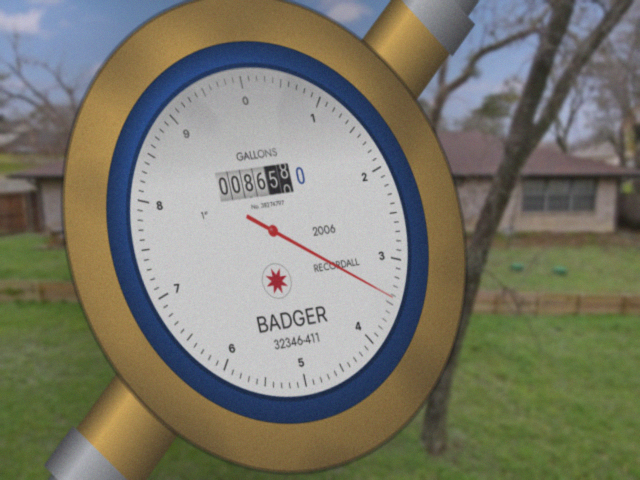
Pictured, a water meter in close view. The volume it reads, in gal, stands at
86583.4 gal
